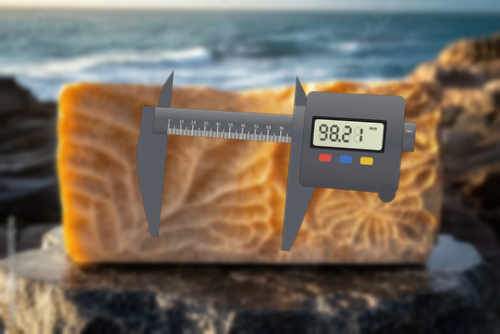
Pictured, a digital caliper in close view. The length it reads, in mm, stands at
98.21 mm
